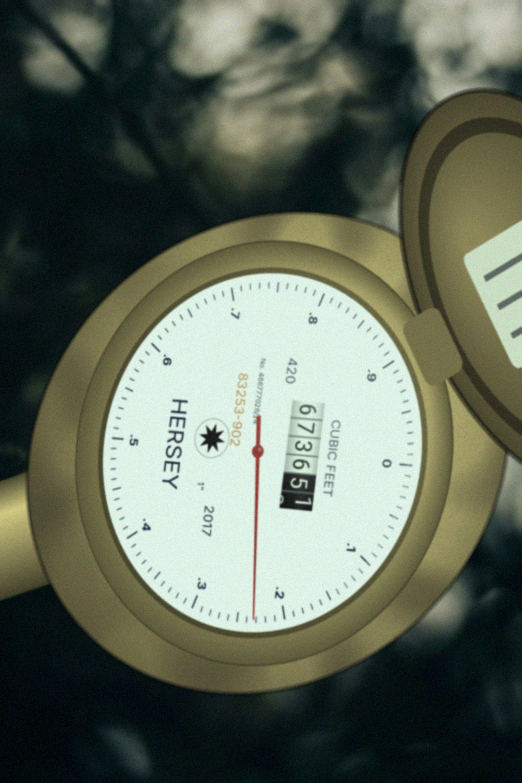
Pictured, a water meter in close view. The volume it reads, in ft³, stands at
673651.23 ft³
